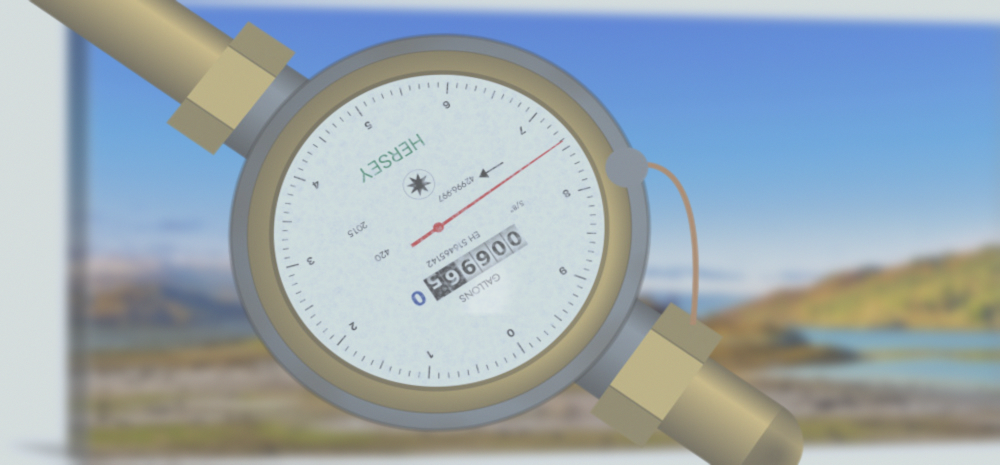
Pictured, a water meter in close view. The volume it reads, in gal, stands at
69647.4 gal
